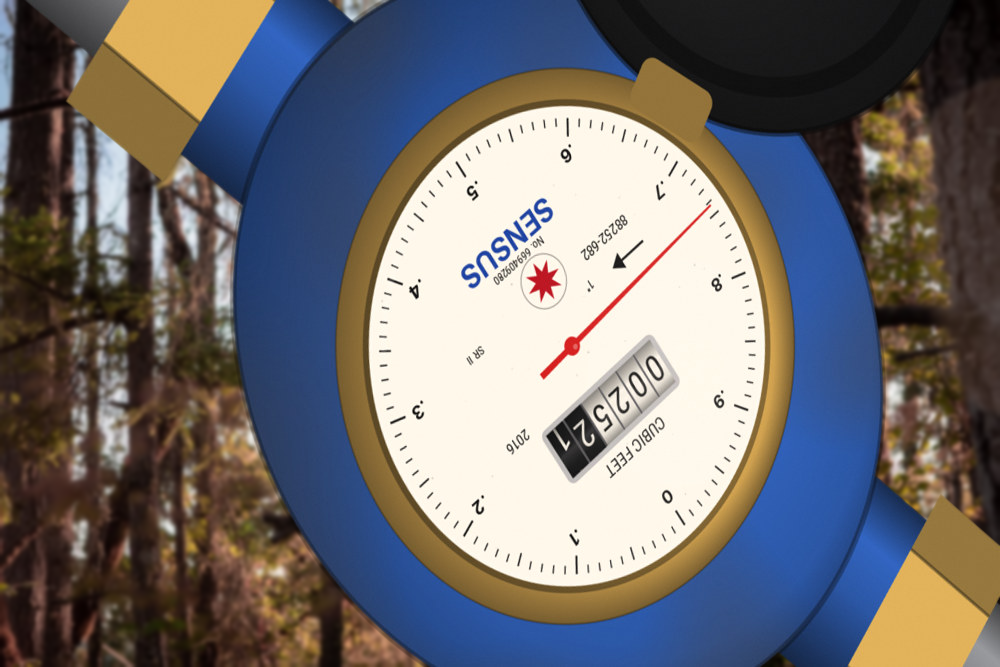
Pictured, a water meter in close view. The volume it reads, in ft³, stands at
2520.74 ft³
